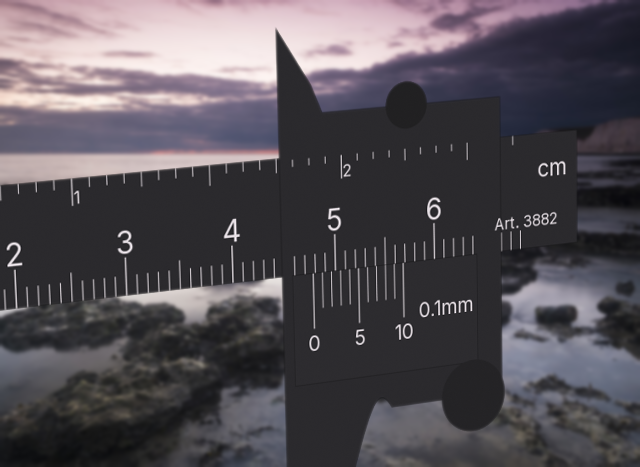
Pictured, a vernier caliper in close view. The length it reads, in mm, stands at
47.8 mm
